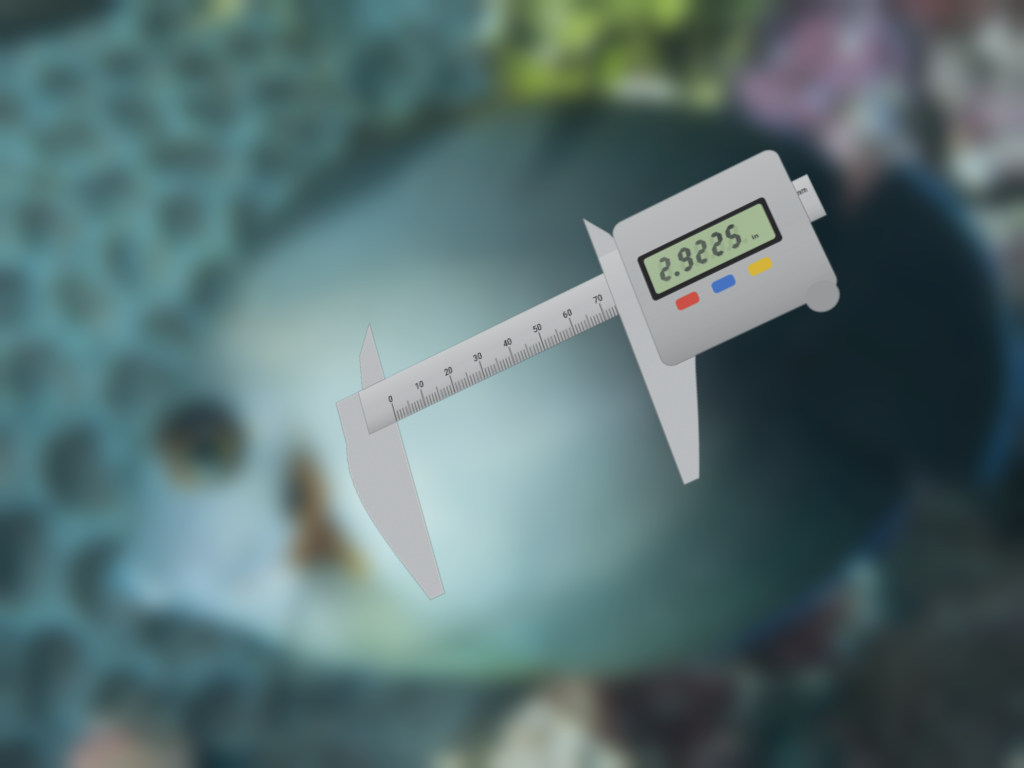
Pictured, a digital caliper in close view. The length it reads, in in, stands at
2.9225 in
